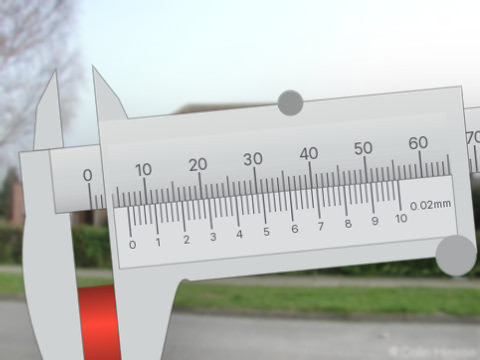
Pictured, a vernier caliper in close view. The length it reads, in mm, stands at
6.6 mm
